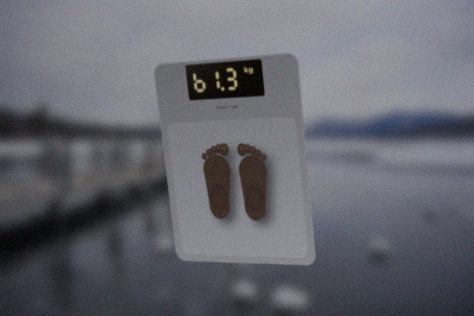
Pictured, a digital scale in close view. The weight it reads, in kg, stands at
61.3 kg
